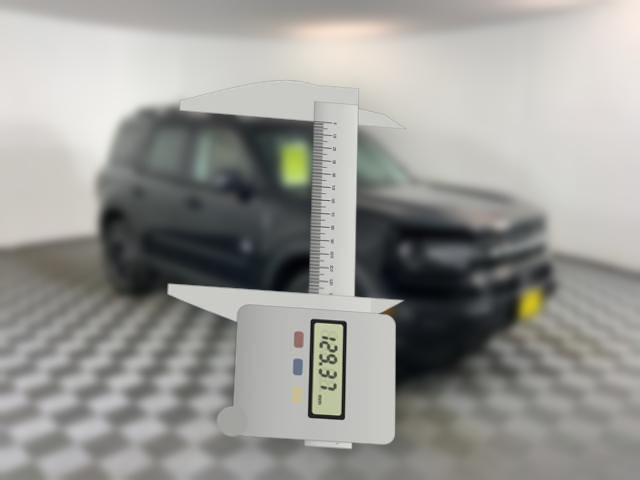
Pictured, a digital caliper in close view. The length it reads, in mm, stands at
129.37 mm
